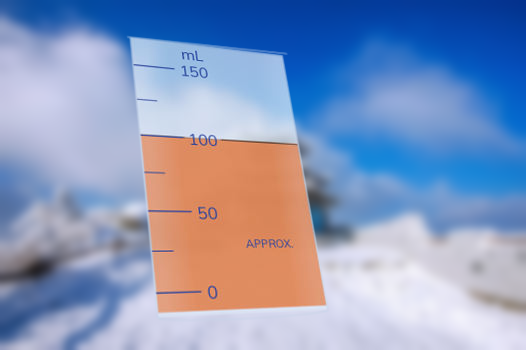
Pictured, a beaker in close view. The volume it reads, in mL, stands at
100 mL
